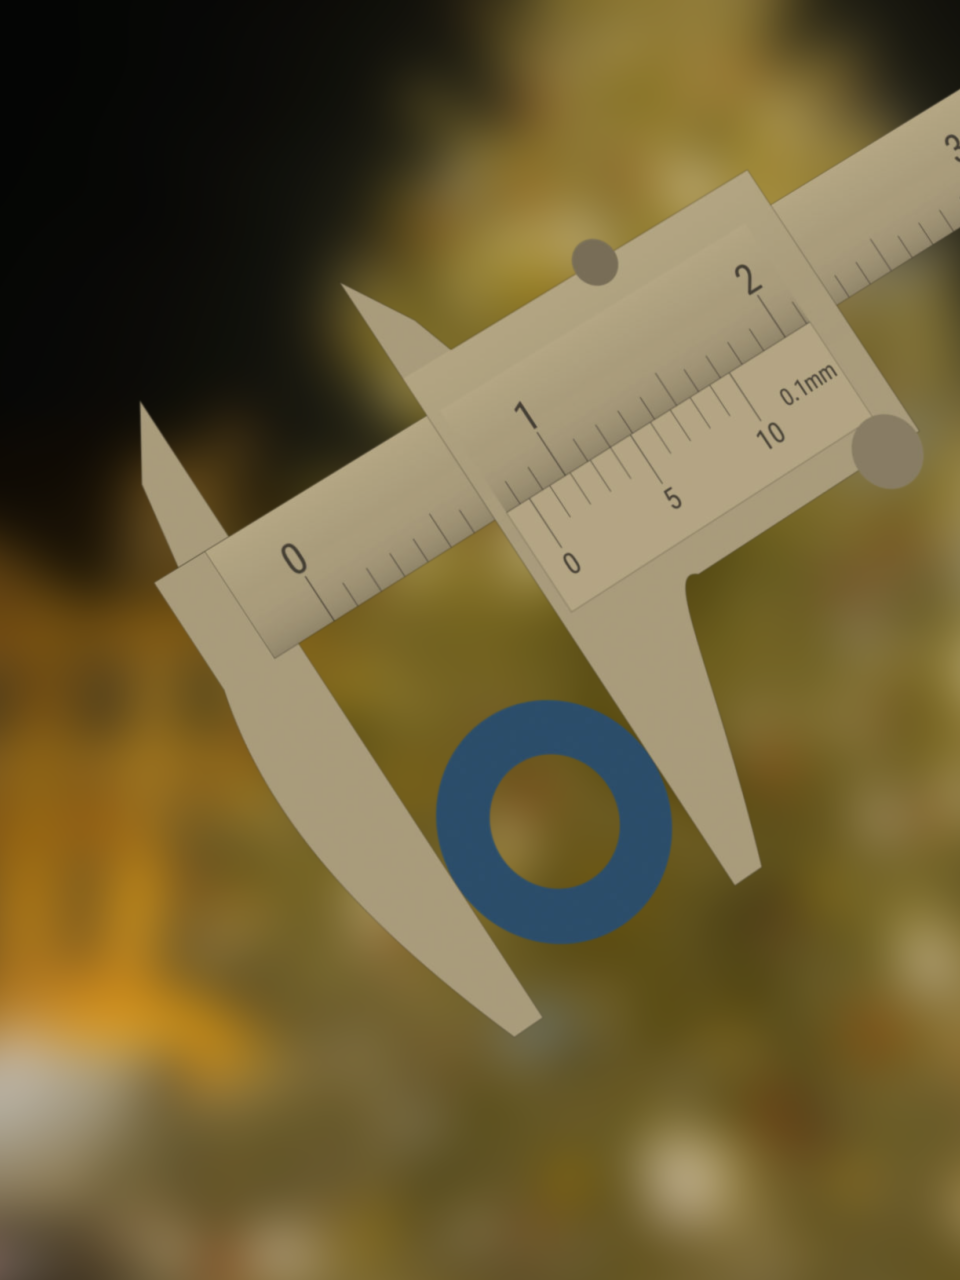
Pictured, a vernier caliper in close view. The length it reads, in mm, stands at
8.4 mm
